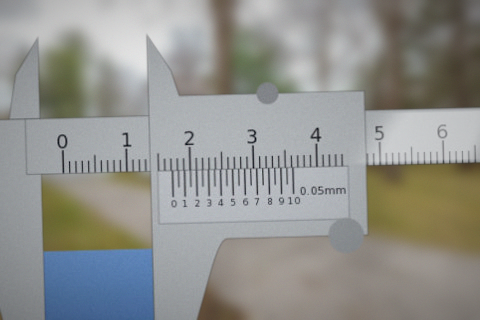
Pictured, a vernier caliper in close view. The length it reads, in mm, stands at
17.2 mm
